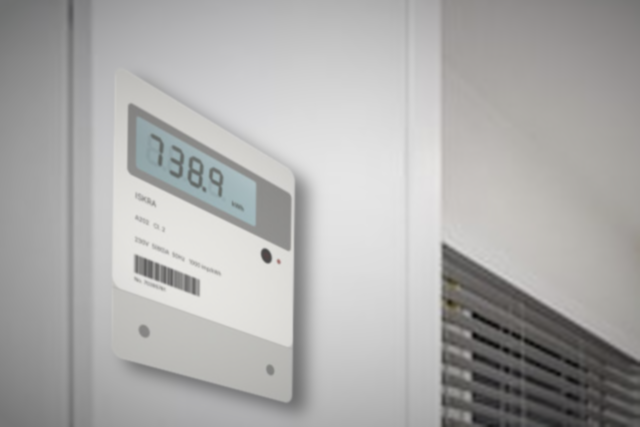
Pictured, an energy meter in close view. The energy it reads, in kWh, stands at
738.9 kWh
